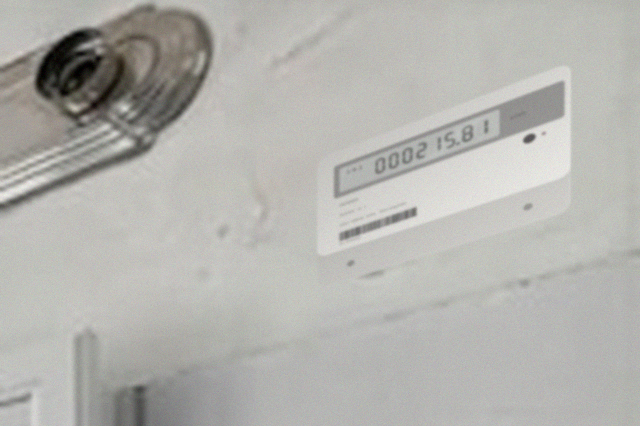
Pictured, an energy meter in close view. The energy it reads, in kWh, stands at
215.81 kWh
